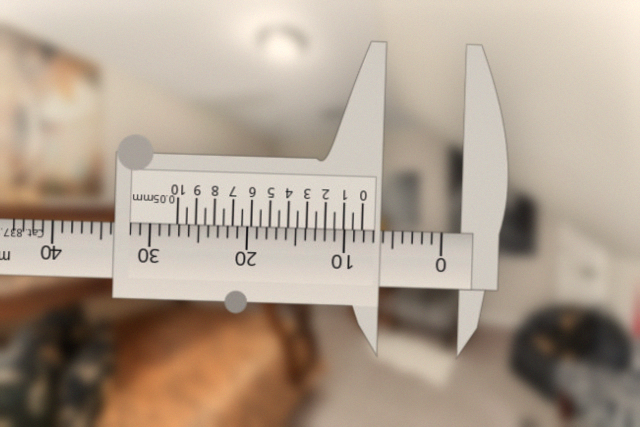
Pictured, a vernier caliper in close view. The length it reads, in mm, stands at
8.2 mm
